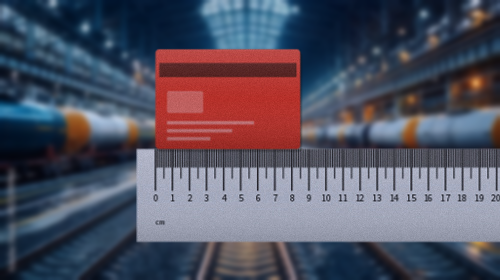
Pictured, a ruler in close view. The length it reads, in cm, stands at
8.5 cm
